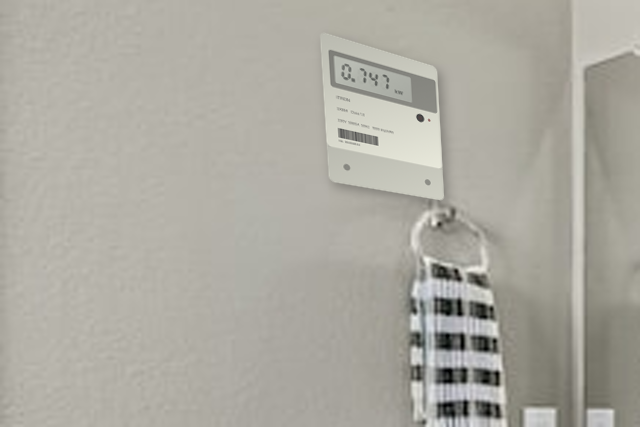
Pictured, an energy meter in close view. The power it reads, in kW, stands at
0.747 kW
